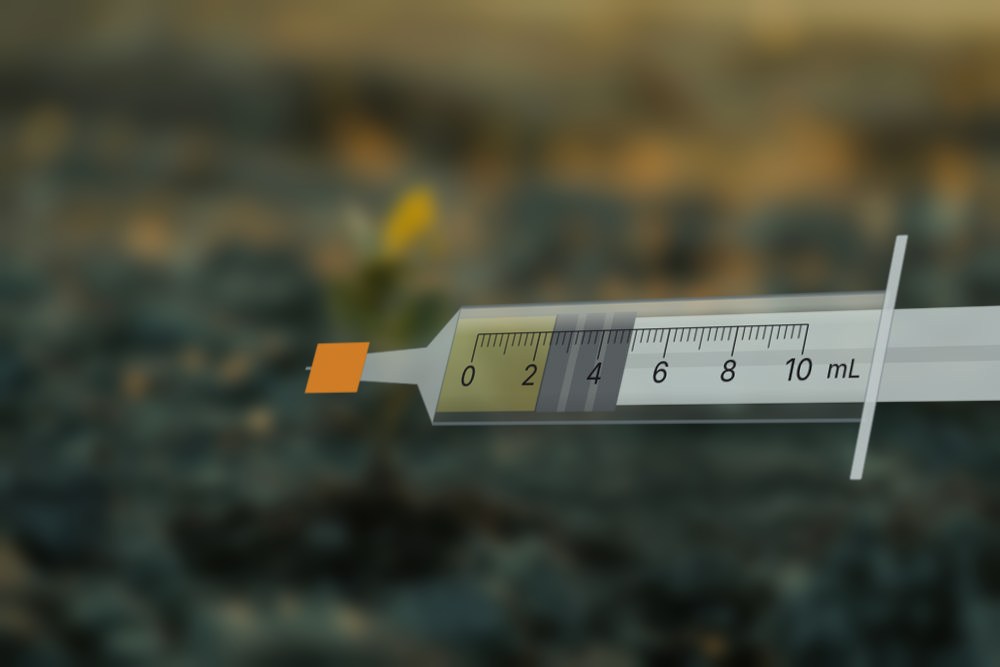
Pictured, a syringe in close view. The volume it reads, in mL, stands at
2.4 mL
